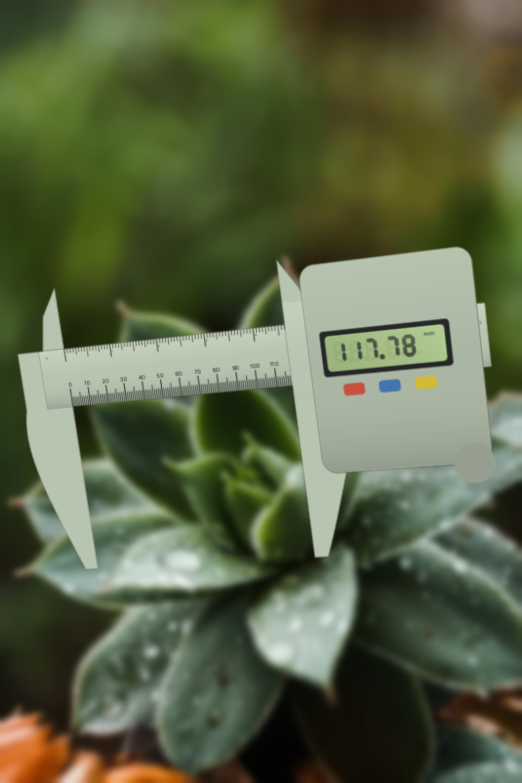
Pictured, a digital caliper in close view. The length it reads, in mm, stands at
117.78 mm
